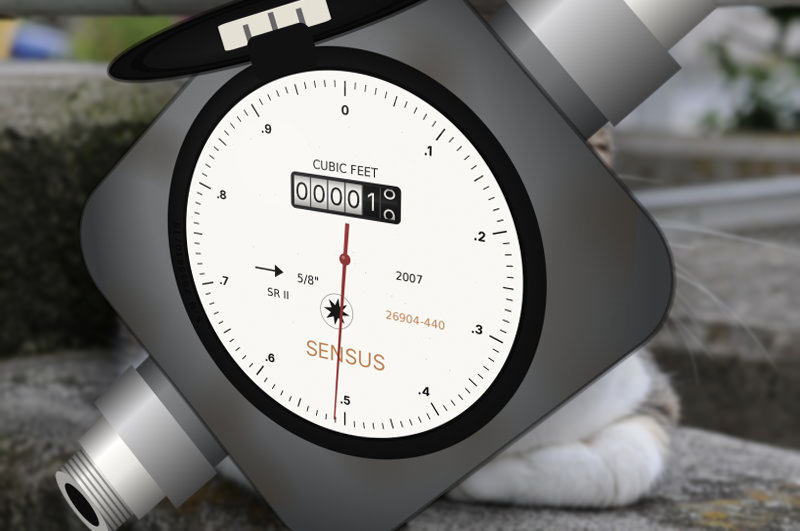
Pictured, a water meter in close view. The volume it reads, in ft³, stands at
18.51 ft³
